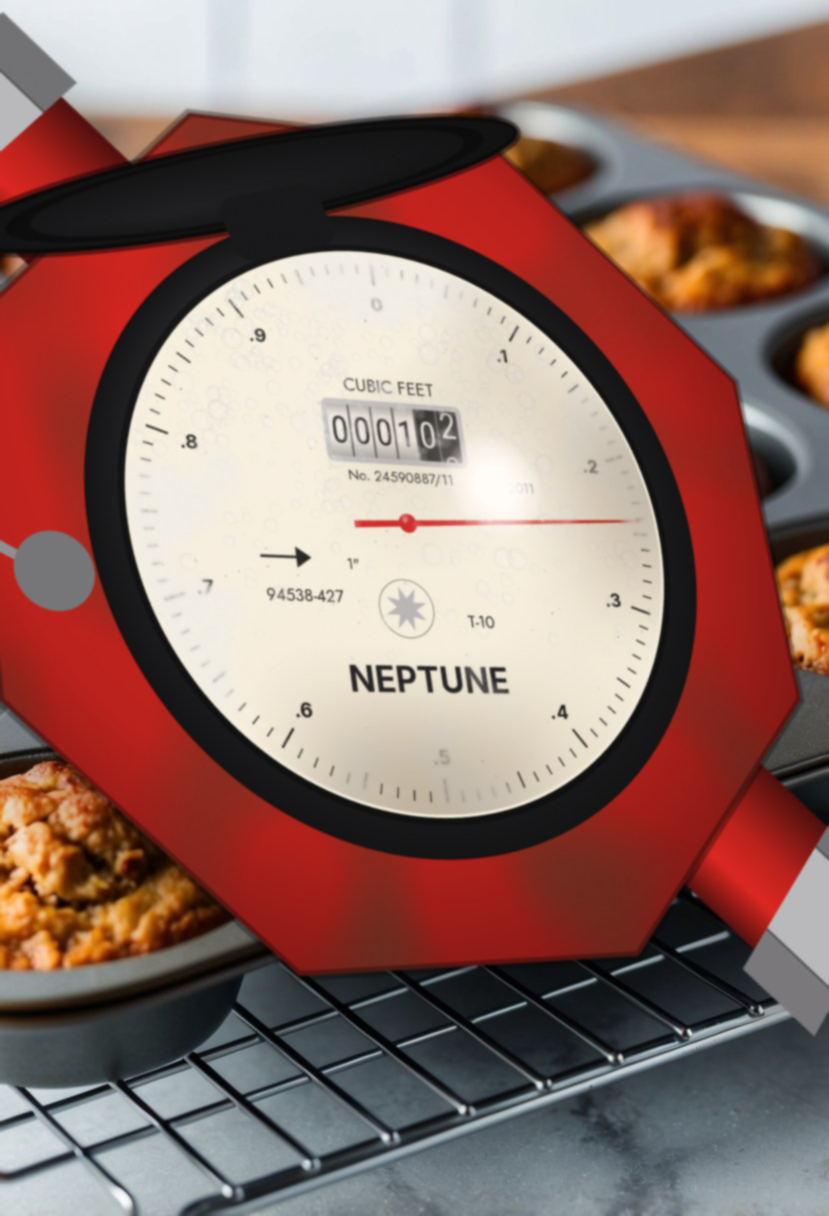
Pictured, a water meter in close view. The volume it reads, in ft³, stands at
102.24 ft³
